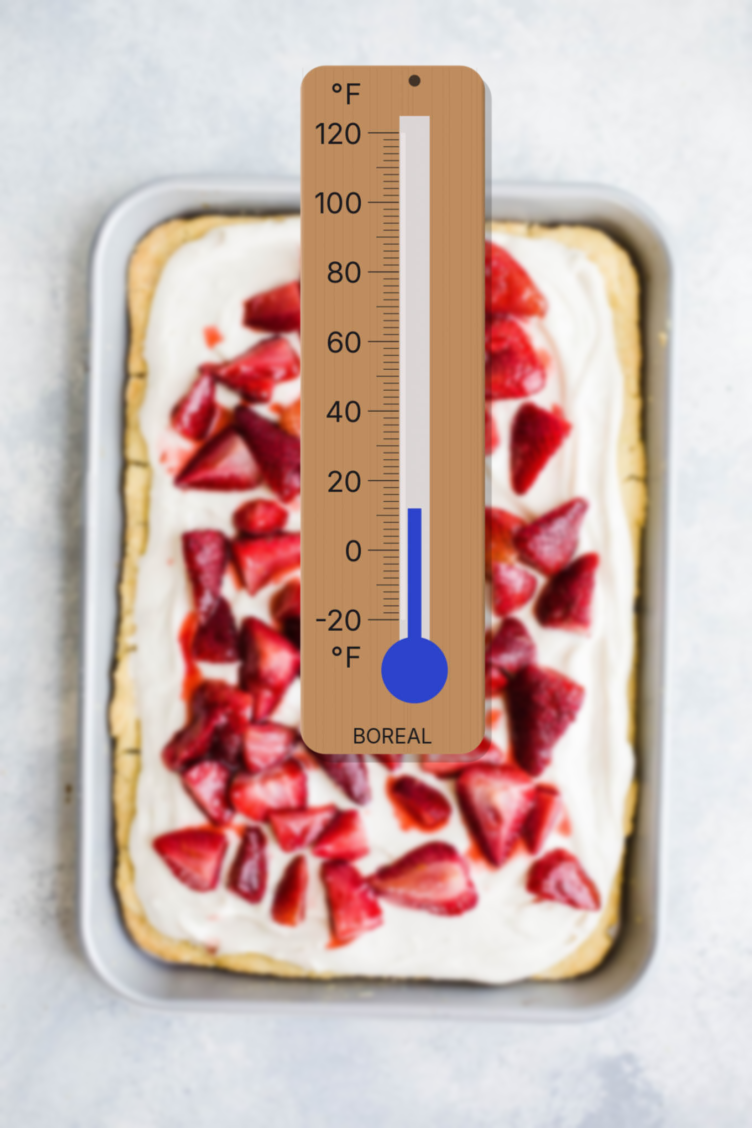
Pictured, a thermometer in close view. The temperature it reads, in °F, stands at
12 °F
